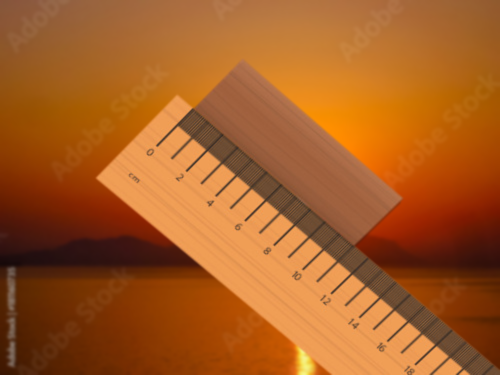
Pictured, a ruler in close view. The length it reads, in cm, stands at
11 cm
